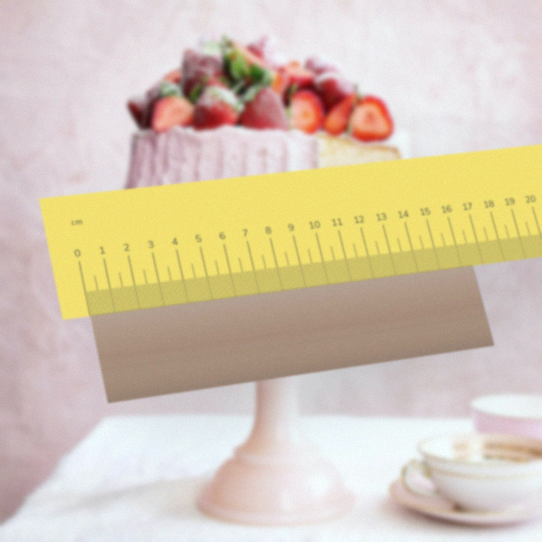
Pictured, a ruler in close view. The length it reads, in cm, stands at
16.5 cm
